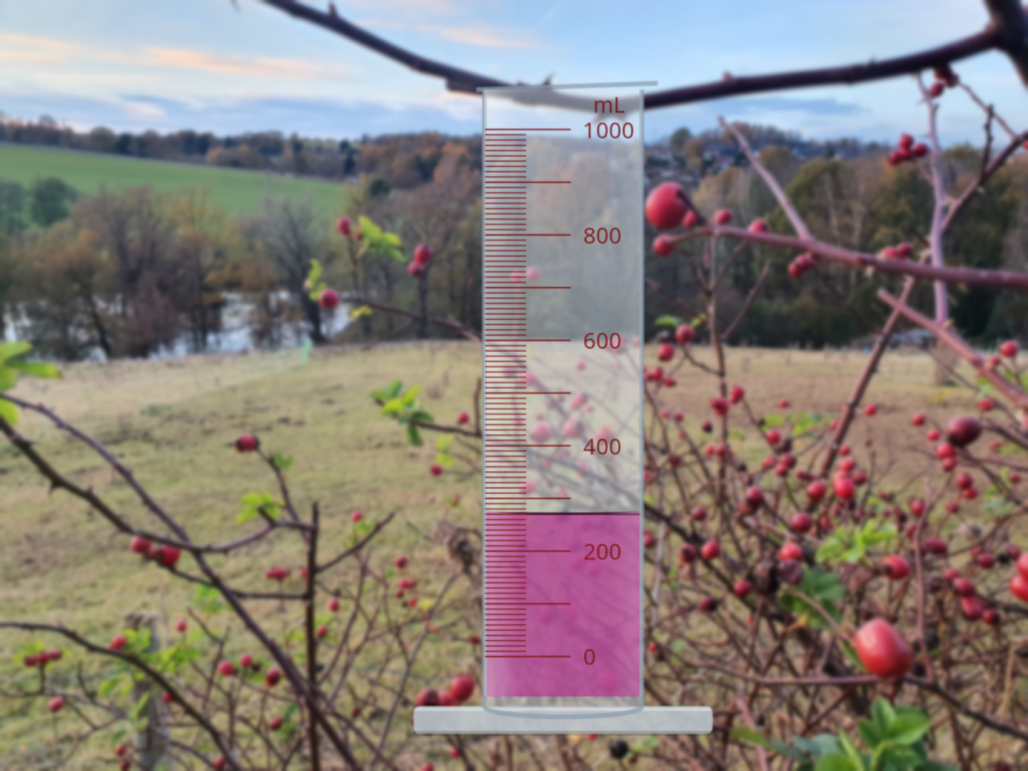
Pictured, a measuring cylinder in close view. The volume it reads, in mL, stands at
270 mL
